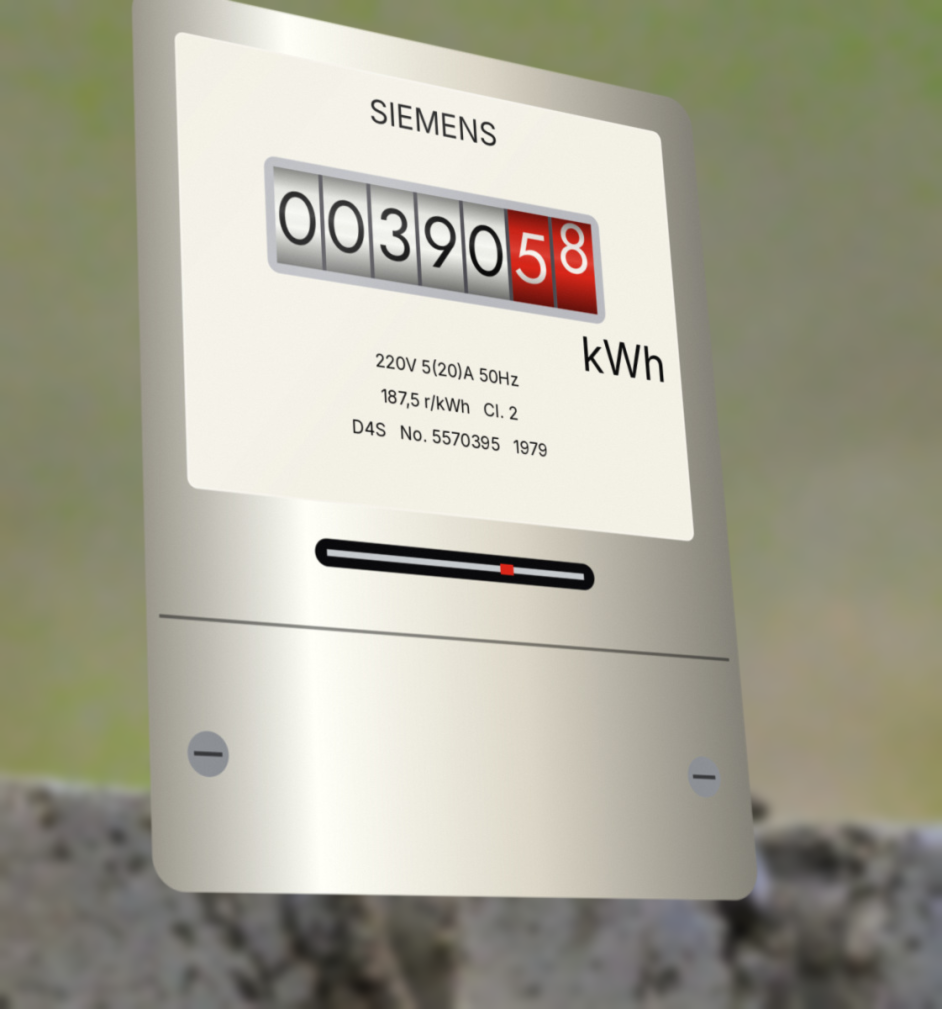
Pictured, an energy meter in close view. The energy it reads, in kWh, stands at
390.58 kWh
